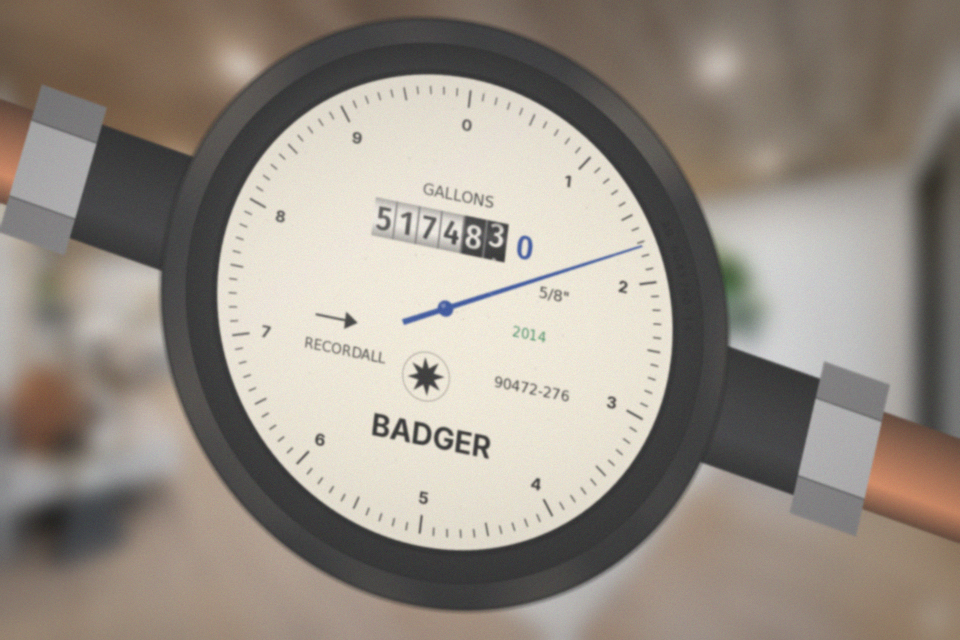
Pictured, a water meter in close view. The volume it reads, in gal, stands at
5174831.7 gal
